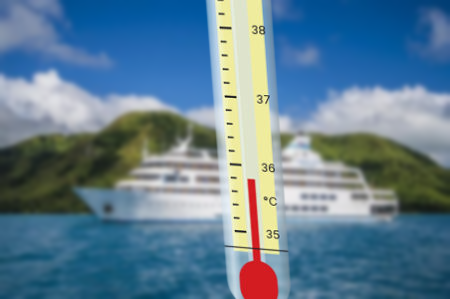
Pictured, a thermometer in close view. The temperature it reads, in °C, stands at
35.8 °C
